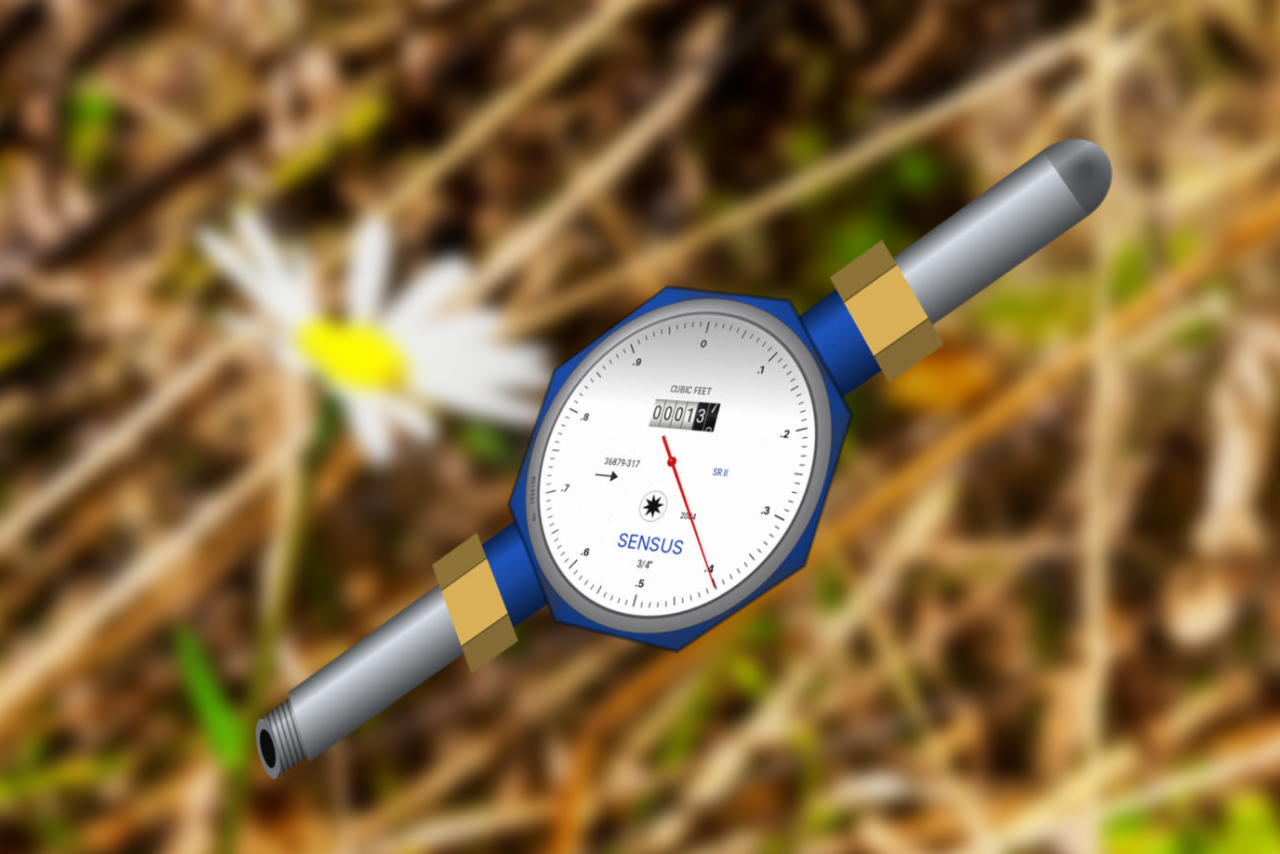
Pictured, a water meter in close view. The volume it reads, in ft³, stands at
137.40 ft³
